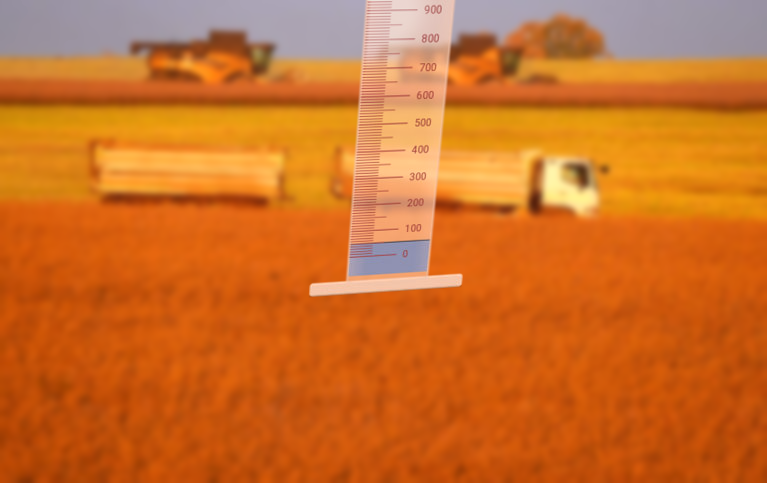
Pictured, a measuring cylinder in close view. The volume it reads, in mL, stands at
50 mL
